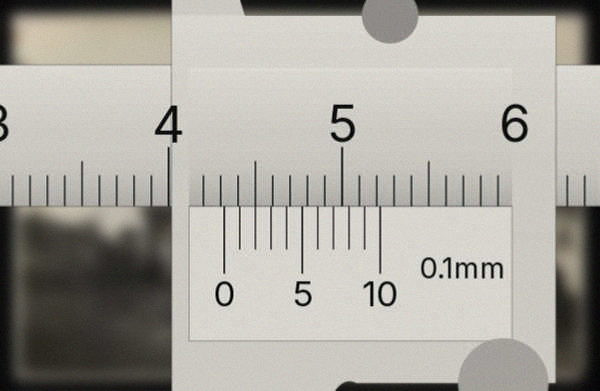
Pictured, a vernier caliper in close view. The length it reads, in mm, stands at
43.2 mm
